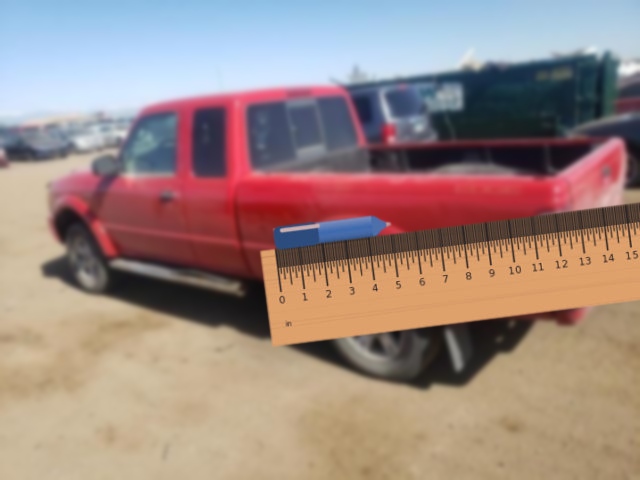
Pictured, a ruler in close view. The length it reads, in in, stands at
5 in
